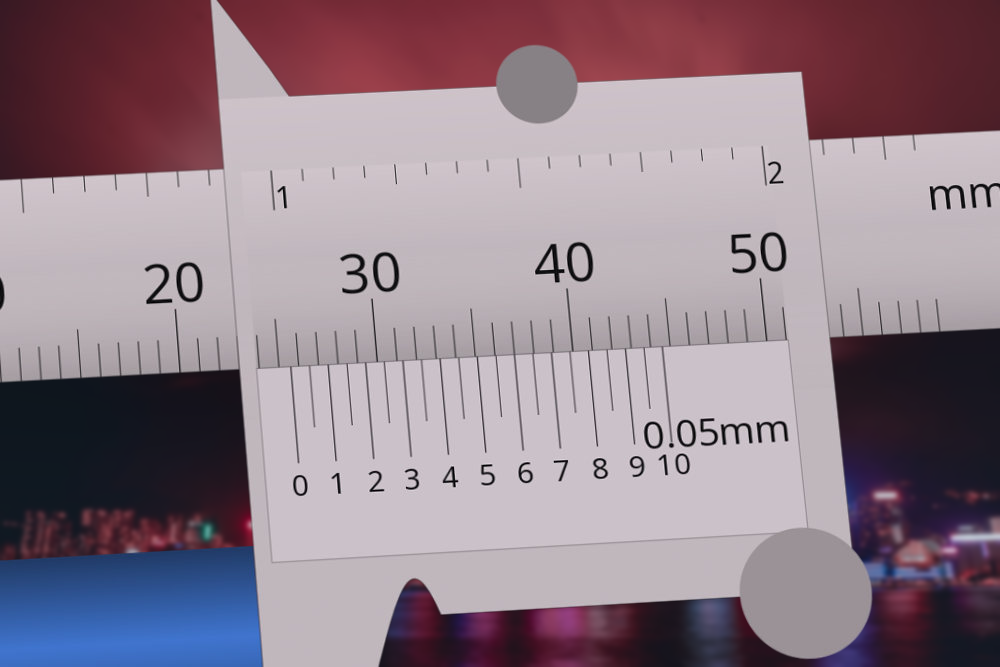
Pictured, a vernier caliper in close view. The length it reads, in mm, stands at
25.6 mm
